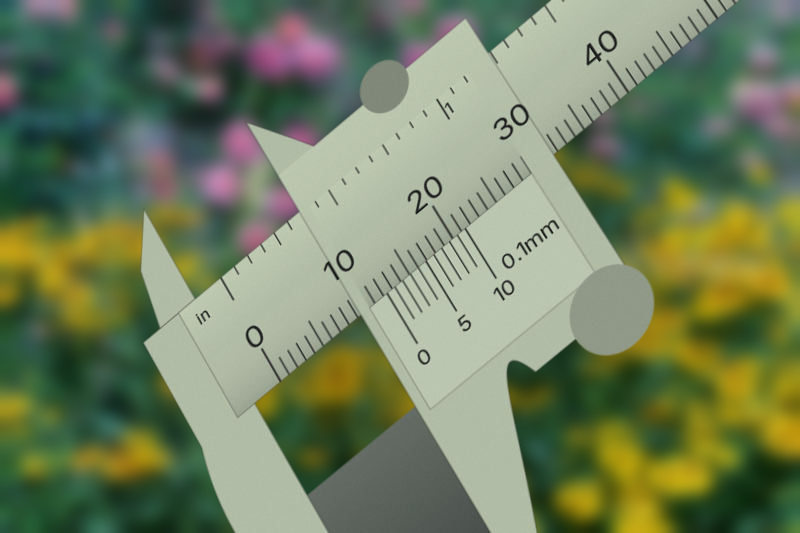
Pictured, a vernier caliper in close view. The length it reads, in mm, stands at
12.4 mm
